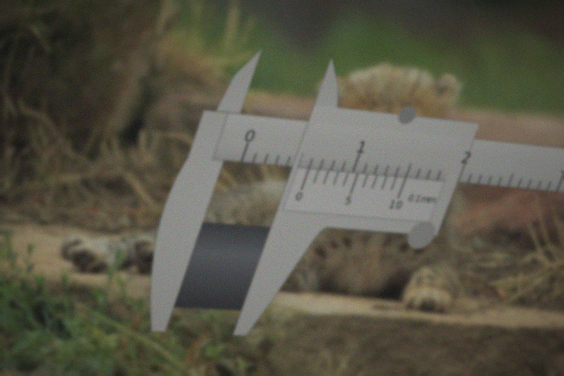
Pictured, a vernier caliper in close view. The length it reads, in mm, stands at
6.0 mm
